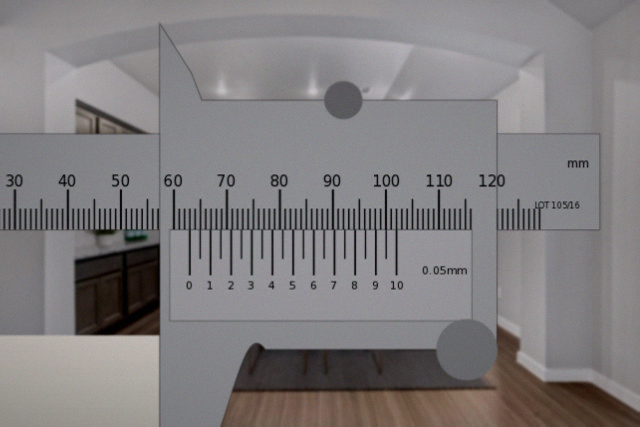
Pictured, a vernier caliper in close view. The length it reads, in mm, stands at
63.0 mm
